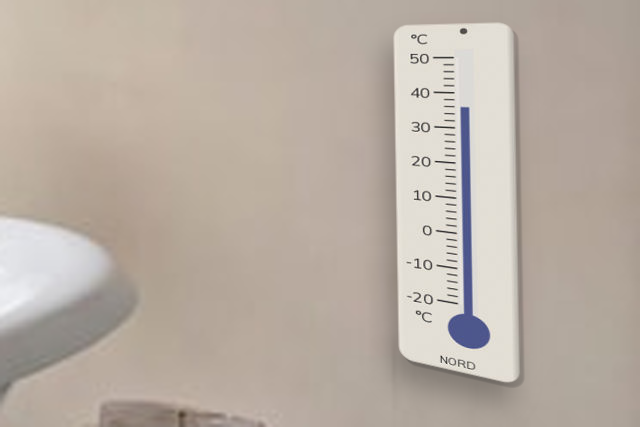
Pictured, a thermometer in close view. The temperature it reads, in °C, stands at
36 °C
